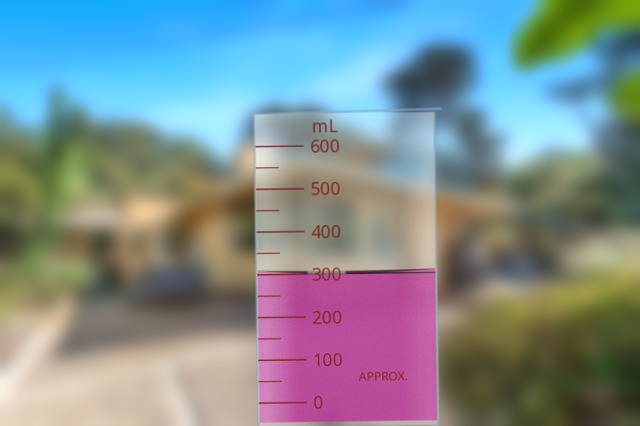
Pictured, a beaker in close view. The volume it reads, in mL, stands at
300 mL
